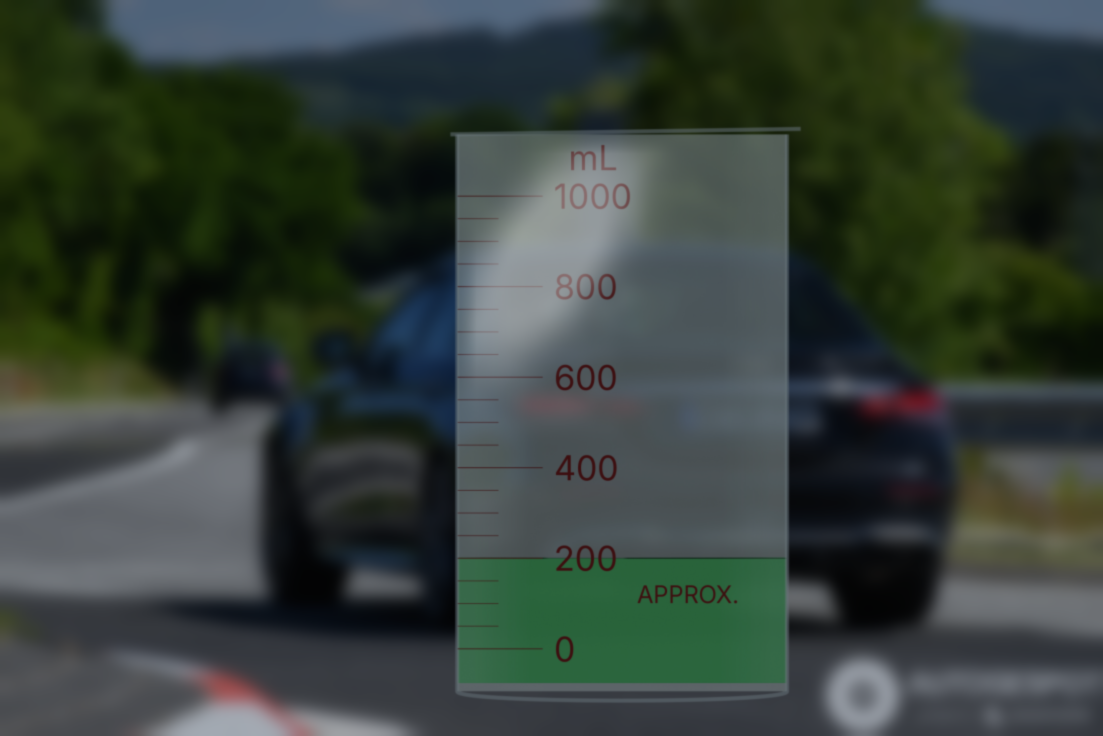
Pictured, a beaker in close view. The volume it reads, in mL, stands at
200 mL
